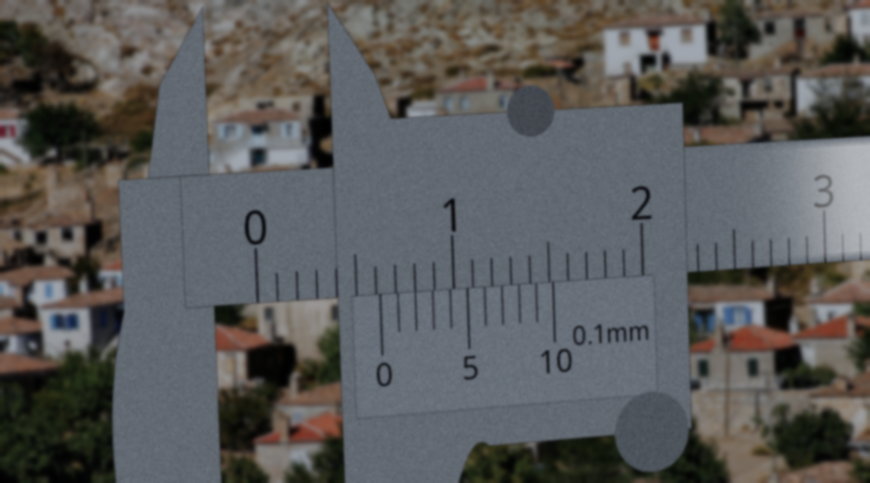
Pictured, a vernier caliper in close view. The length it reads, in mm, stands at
6.2 mm
